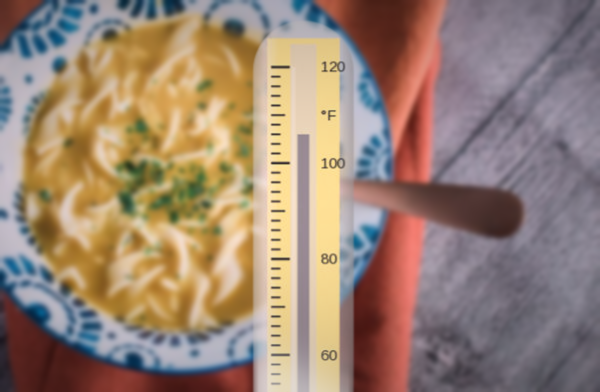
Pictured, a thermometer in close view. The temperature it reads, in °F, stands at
106 °F
